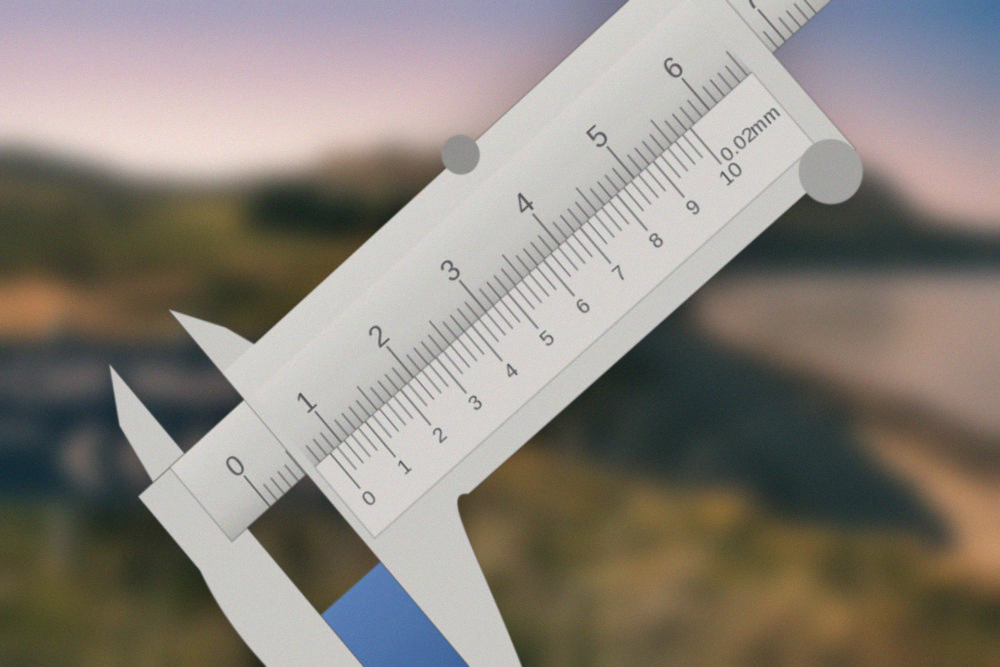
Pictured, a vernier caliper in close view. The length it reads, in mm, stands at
8.4 mm
